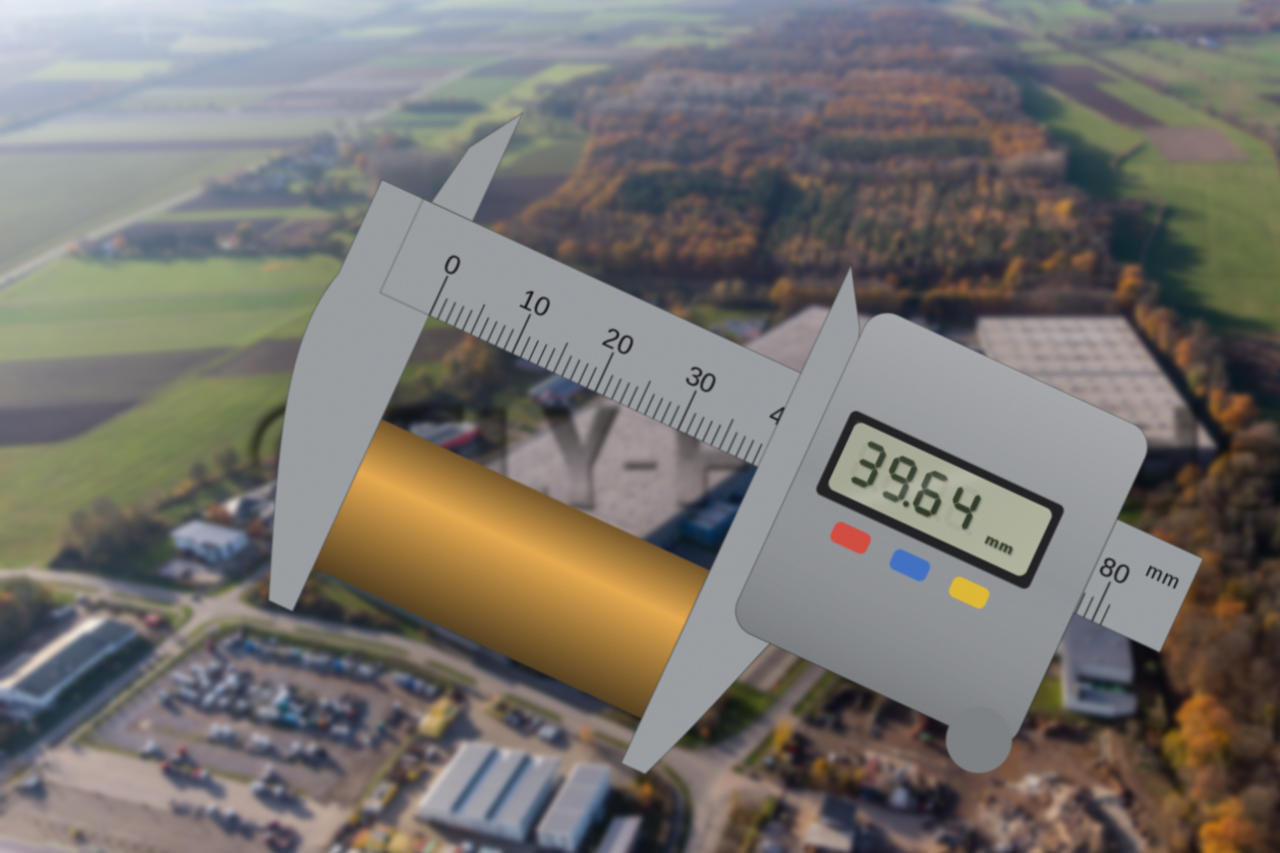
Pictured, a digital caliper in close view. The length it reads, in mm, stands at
39.64 mm
